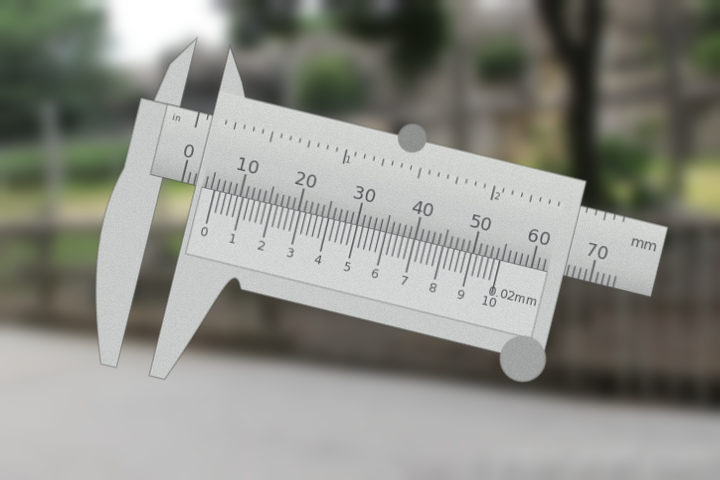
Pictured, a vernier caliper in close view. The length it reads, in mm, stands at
5.6 mm
